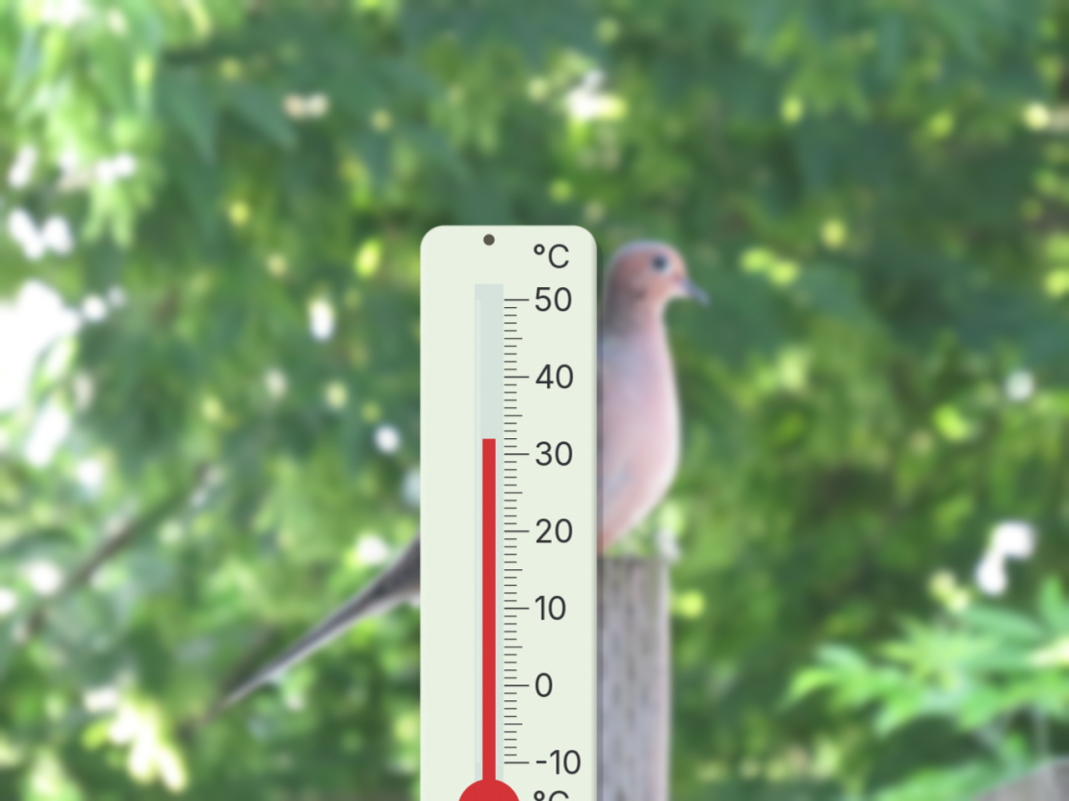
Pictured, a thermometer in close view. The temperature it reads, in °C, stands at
32 °C
